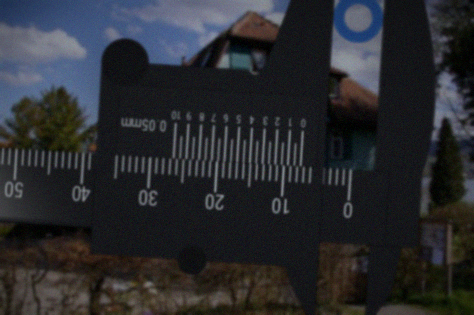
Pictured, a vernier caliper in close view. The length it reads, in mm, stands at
7.5 mm
